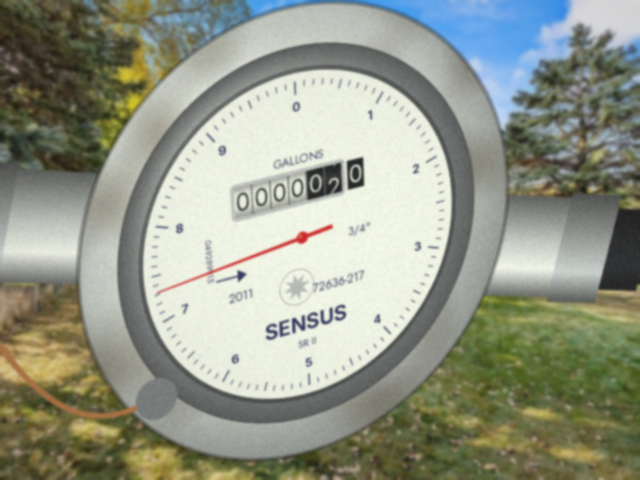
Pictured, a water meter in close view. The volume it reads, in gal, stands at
17.3 gal
